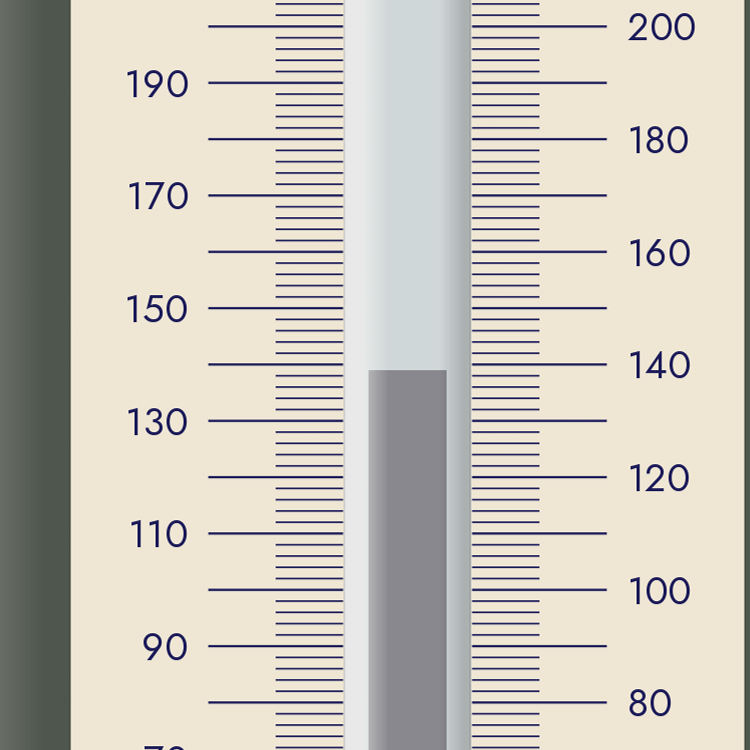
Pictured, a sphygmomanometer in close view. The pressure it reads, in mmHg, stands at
139 mmHg
